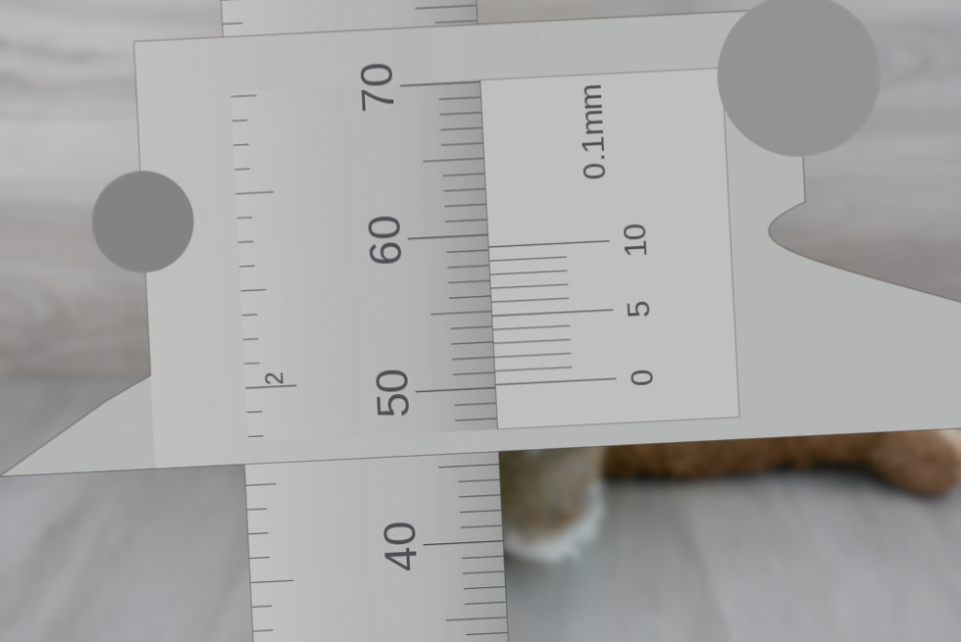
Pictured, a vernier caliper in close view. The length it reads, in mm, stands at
50.2 mm
